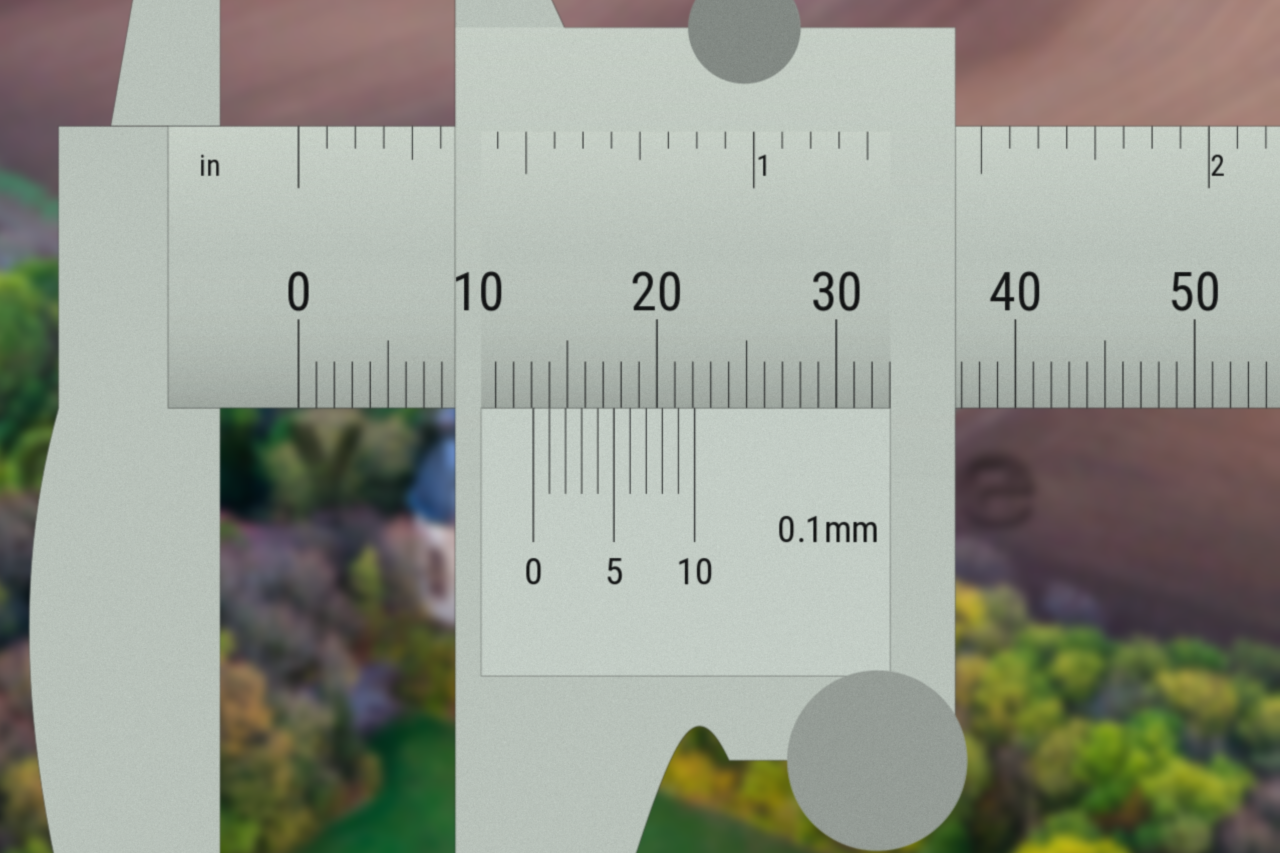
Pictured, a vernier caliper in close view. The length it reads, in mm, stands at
13.1 mm
